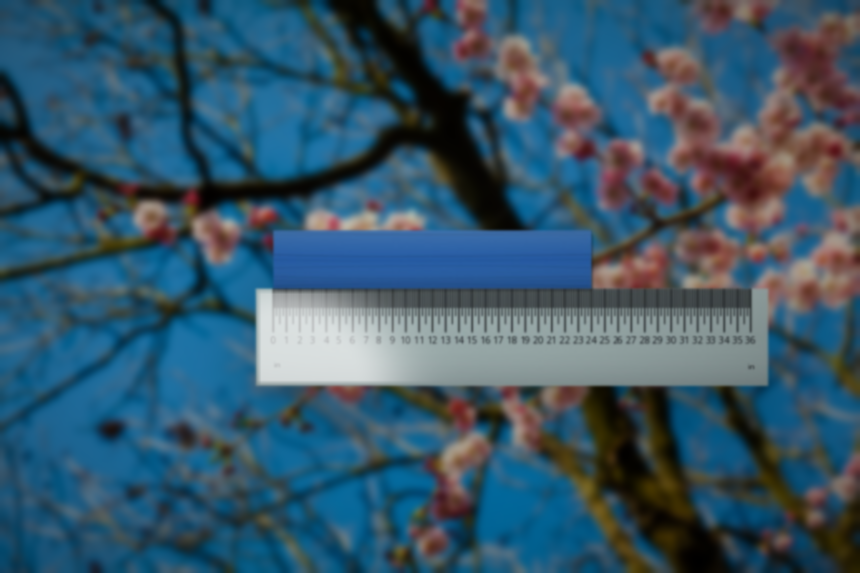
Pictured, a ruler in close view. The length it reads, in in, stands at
24 in
